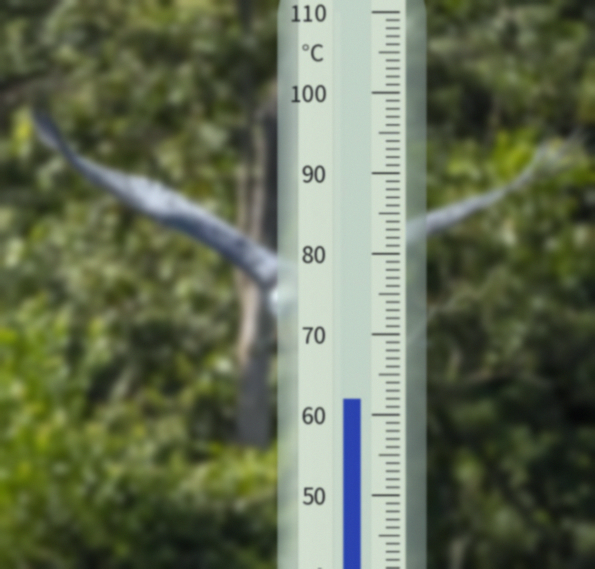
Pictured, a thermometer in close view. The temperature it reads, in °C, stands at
62 °C
